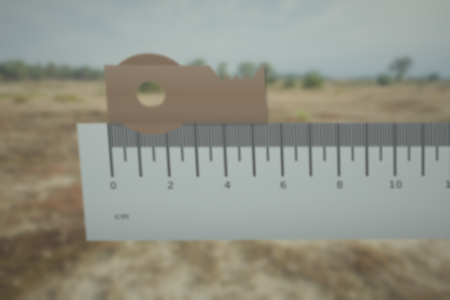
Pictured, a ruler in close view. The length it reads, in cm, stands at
5.5 cm
